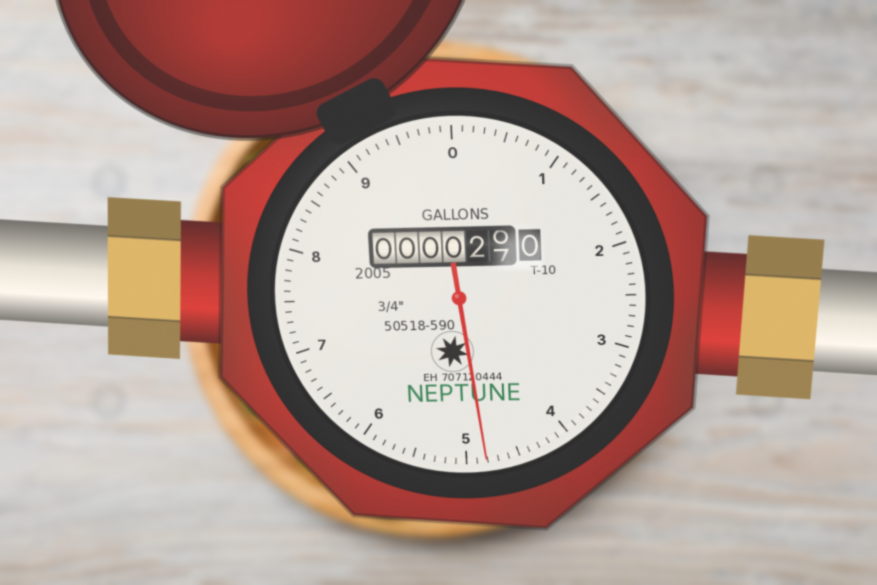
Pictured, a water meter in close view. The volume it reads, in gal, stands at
264.8 gal
